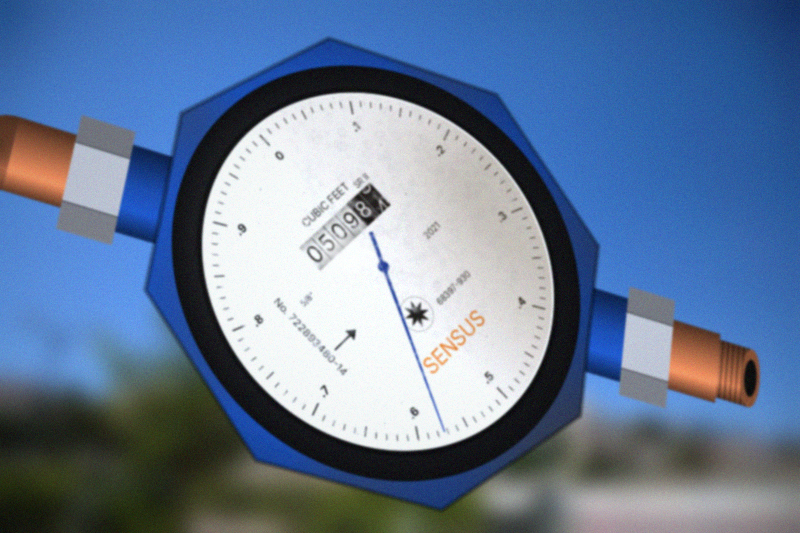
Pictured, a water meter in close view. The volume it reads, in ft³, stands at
50983.57 ft³
